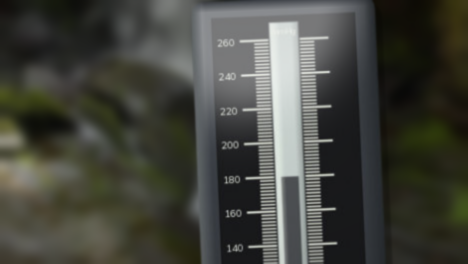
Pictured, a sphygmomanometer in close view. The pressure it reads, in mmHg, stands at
180 mmHg
